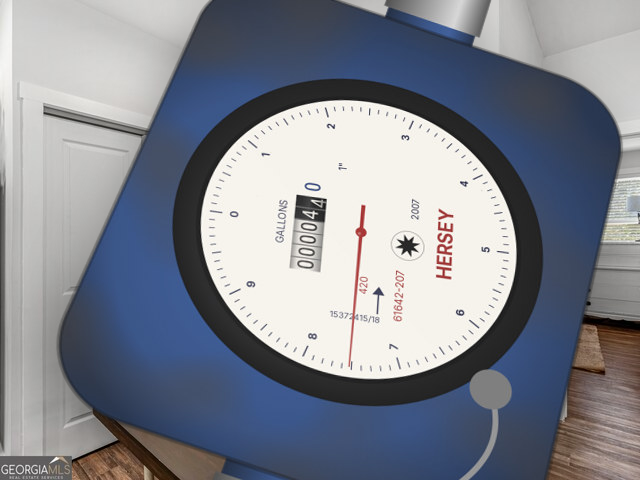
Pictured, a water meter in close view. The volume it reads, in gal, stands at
437.5 gal
